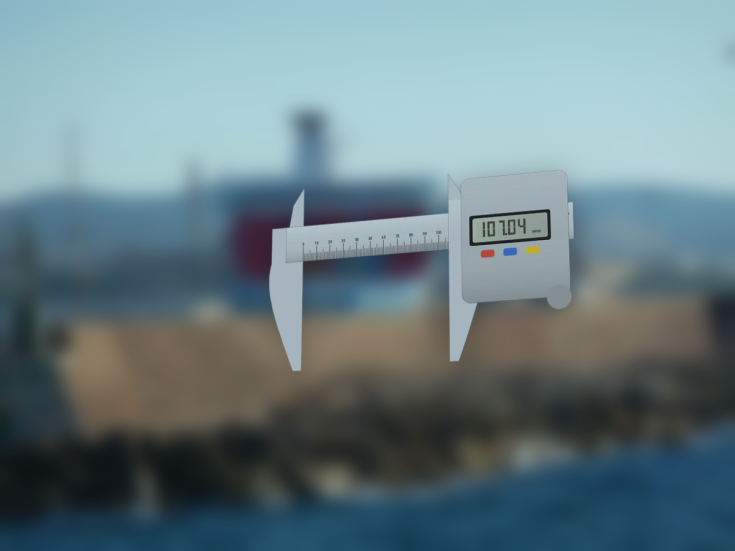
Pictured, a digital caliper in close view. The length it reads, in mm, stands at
107.04 mm
